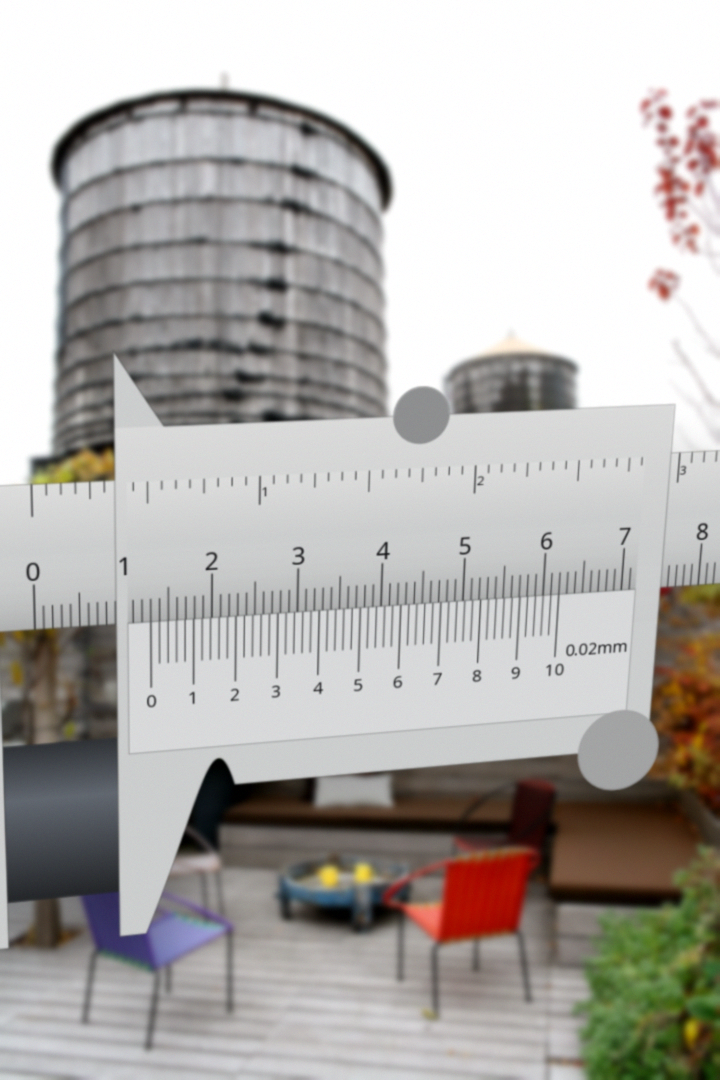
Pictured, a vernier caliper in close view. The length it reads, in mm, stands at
13.0 mm
